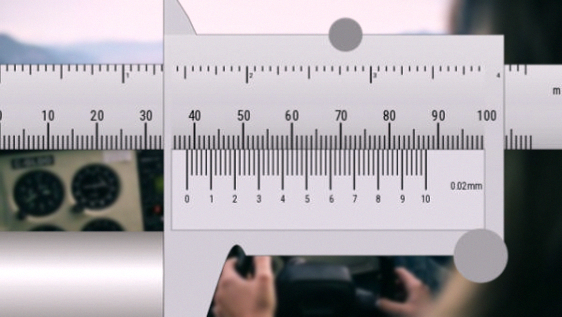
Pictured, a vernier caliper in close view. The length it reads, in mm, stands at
38.5 mm
